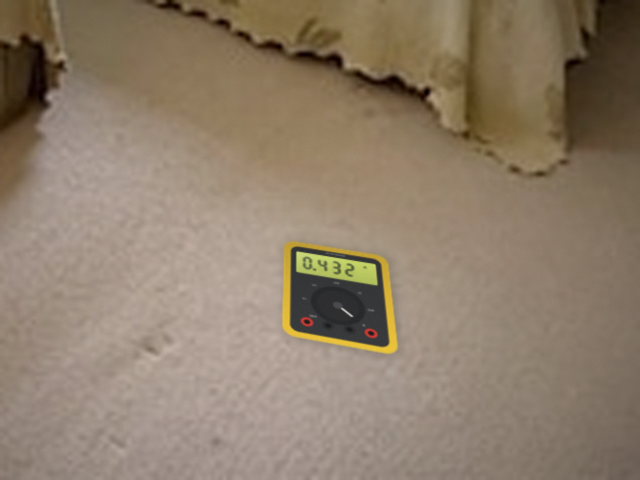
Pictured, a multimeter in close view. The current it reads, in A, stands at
0.432 A
